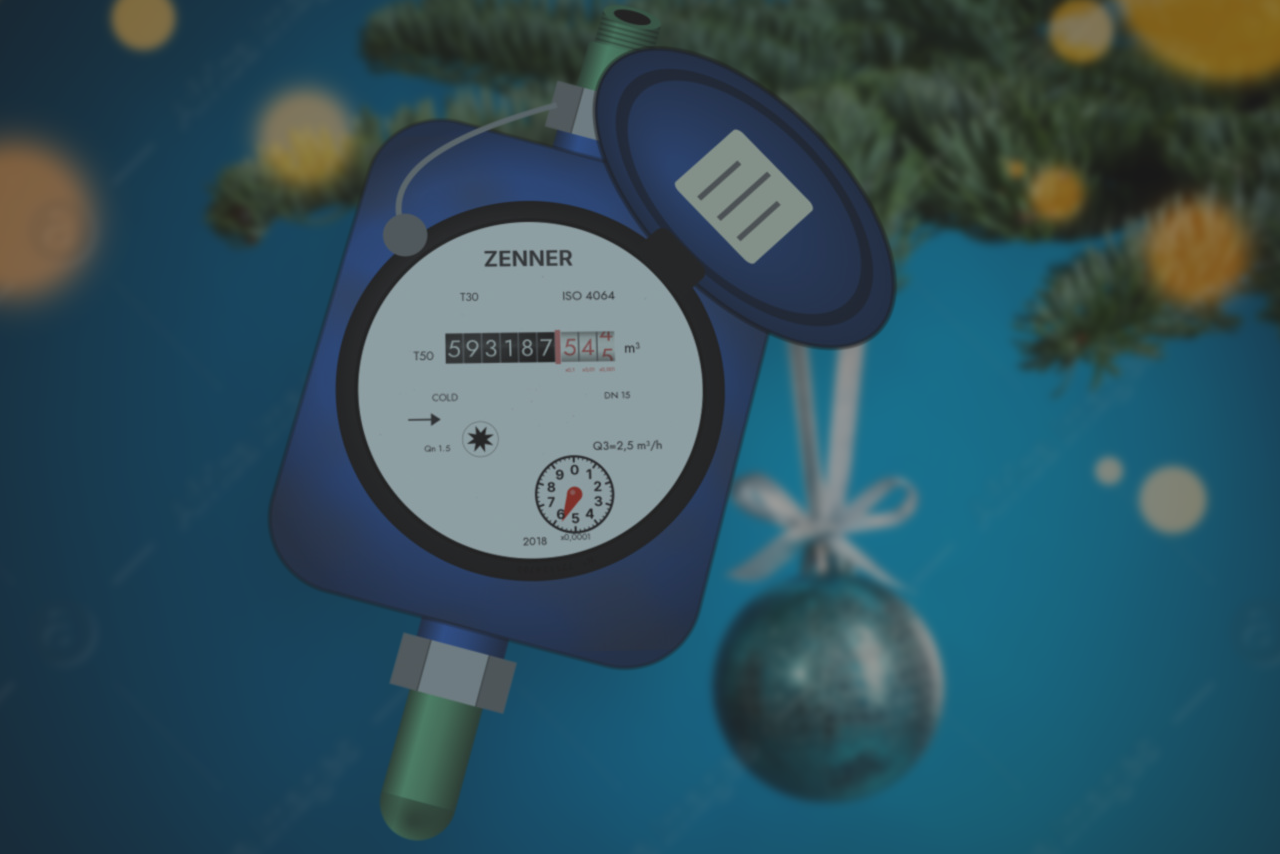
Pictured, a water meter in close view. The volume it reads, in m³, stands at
593187.5445 m³
